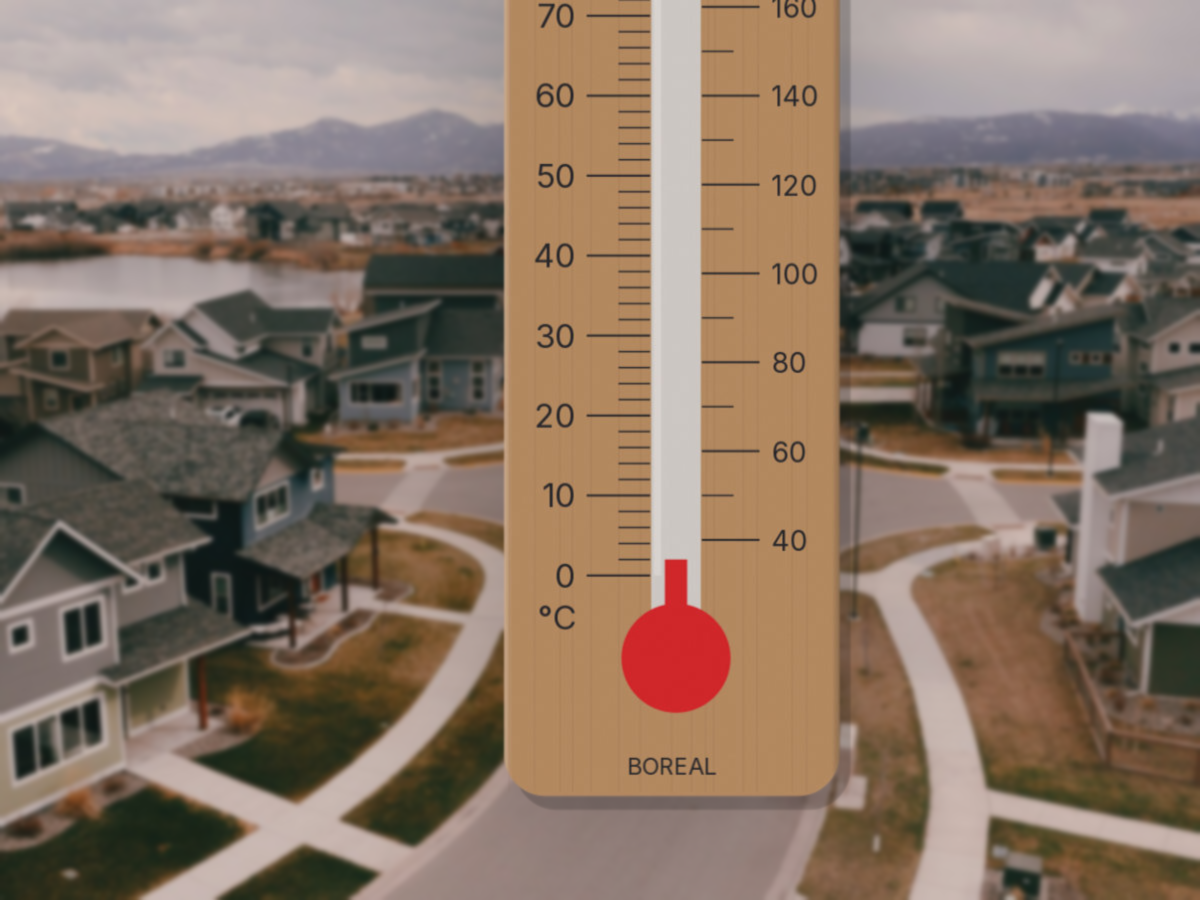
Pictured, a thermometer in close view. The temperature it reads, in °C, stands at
2 °C
